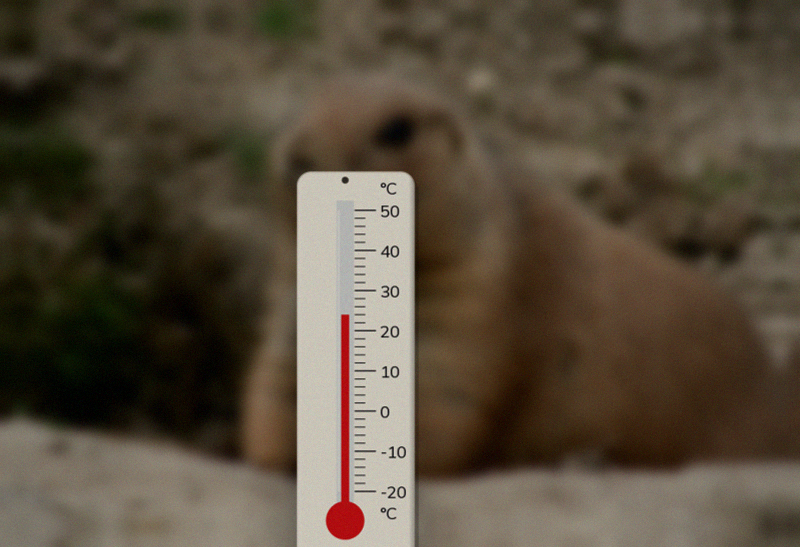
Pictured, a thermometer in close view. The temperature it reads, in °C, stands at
24 °C
